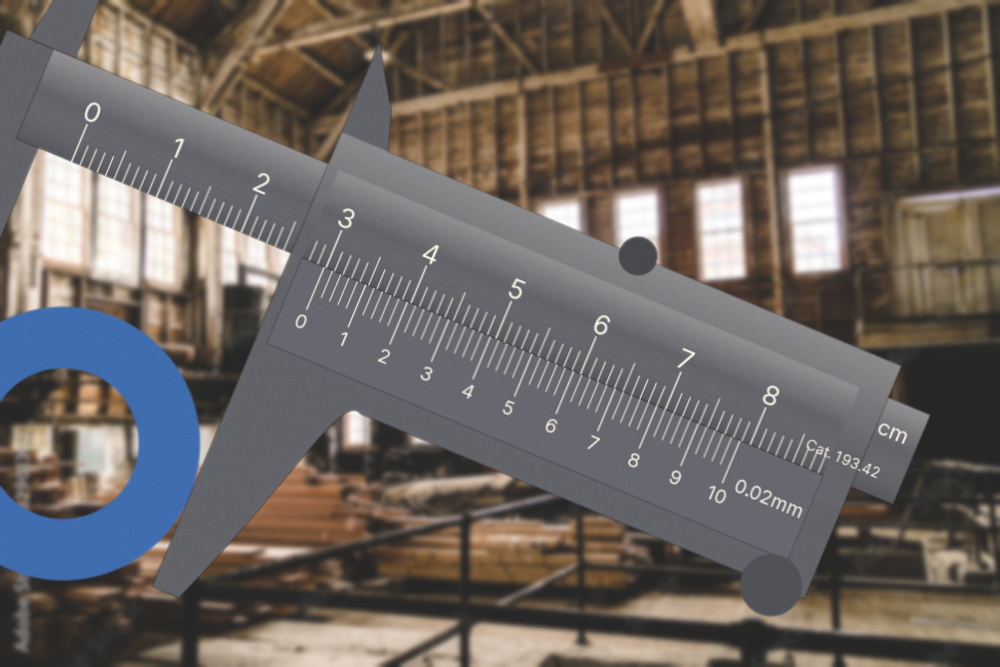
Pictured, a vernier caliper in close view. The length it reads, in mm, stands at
29.8 mm
